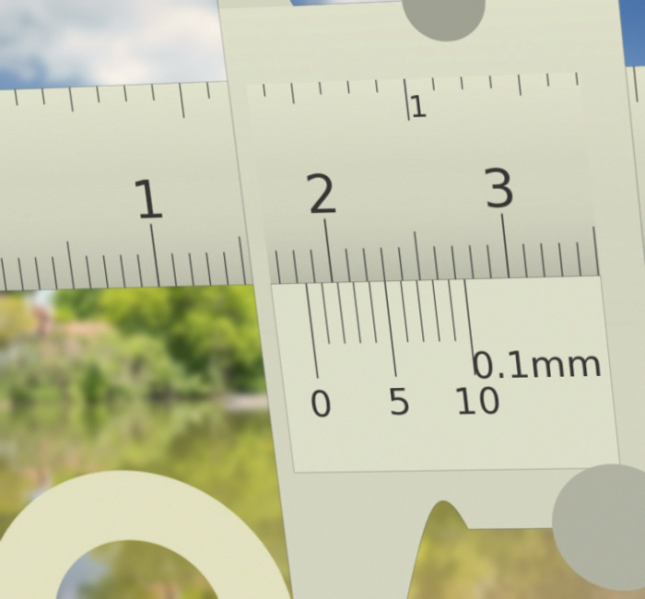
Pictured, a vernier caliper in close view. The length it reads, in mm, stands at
18.5 mm
